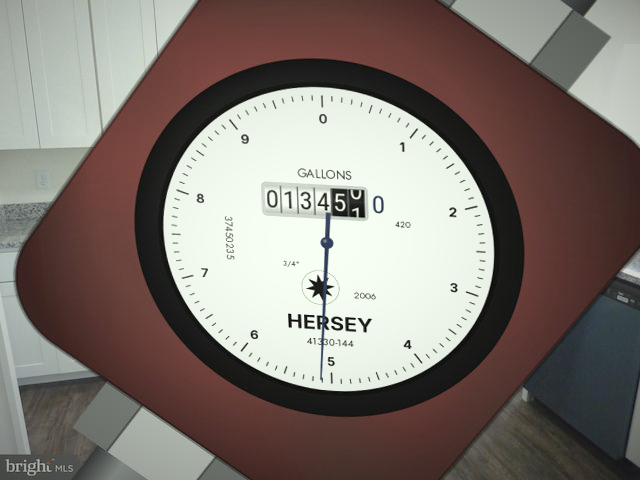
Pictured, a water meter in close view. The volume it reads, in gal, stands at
134505.1 gal
